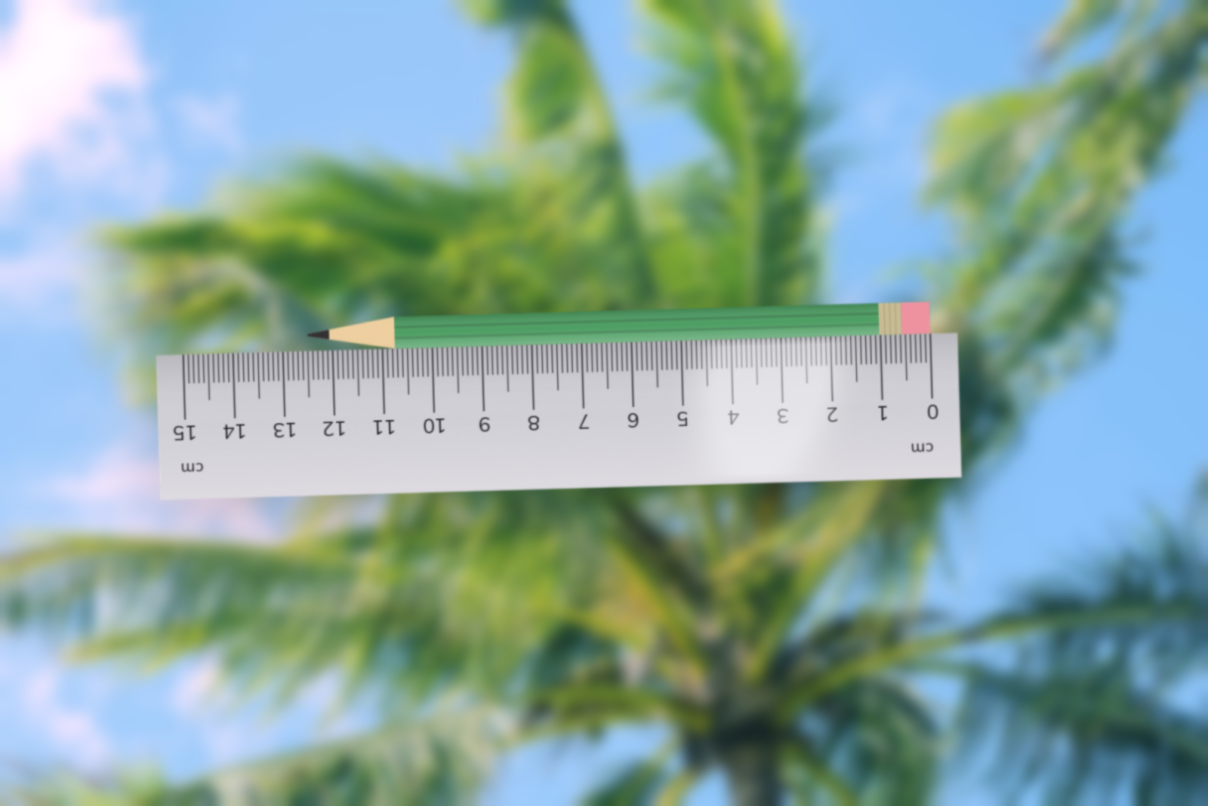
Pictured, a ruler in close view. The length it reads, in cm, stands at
12.5 cm
